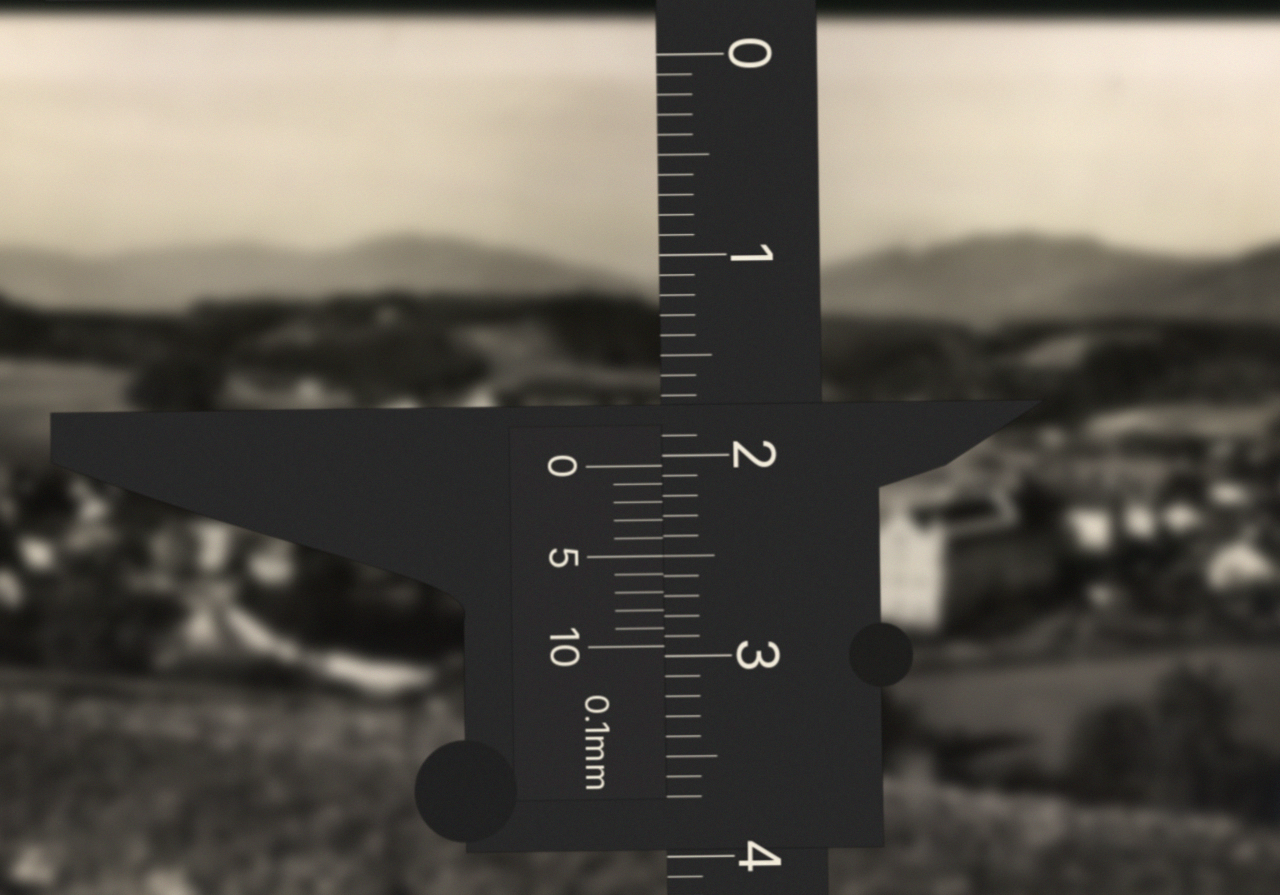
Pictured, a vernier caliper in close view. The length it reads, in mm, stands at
20.5 mm
